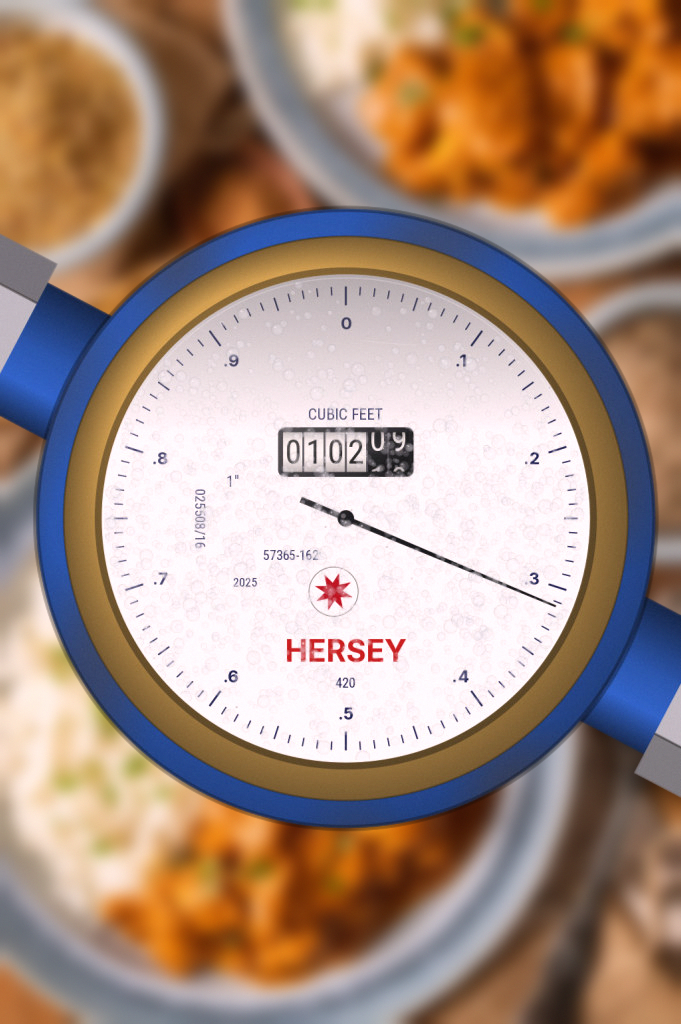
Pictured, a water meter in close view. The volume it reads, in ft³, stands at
10209.31 ft³
